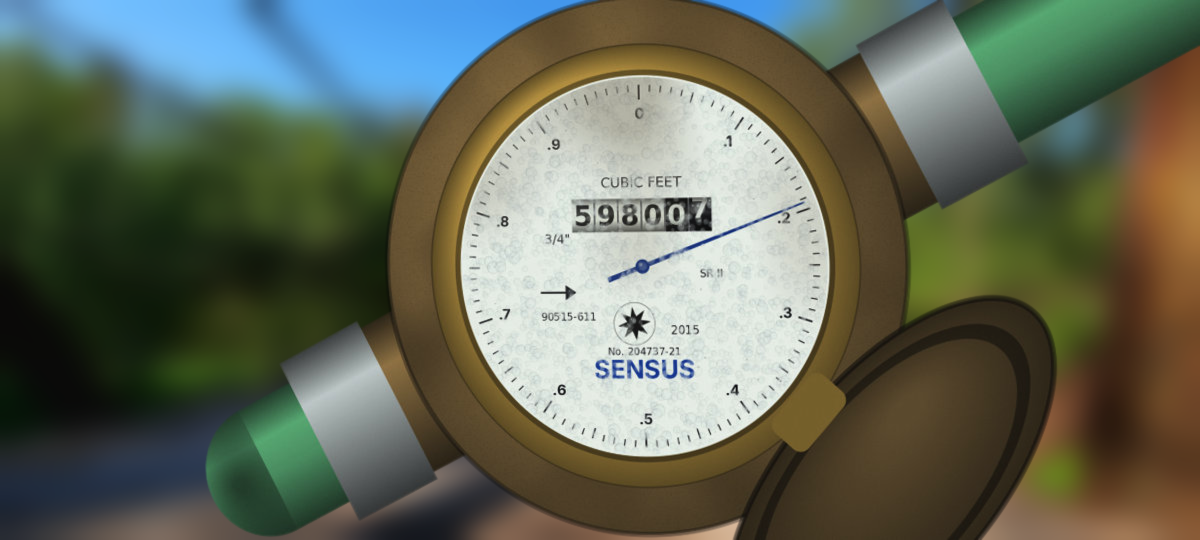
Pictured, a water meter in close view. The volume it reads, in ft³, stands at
598007.19 ft³
